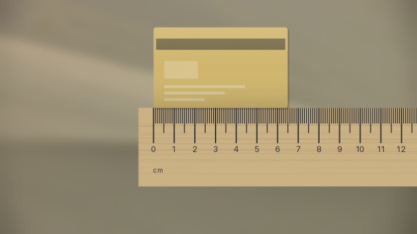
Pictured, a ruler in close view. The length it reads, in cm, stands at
6.5 cm
